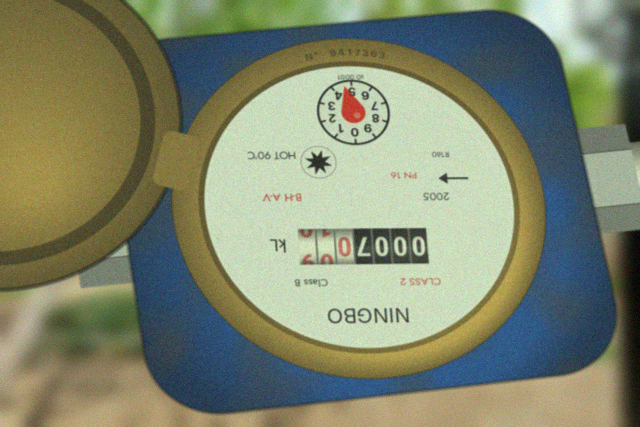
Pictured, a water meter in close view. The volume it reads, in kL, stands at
7.0094 kL
